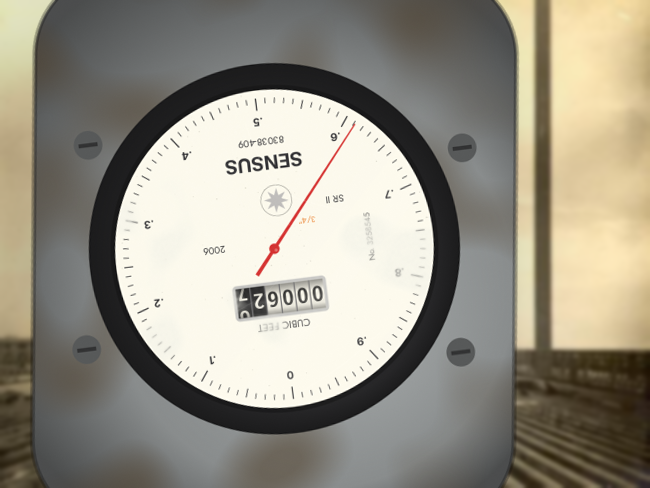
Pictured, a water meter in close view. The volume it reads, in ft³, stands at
626.61 ft³
